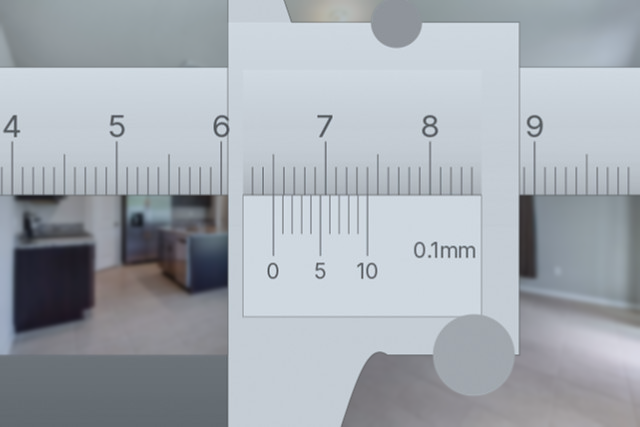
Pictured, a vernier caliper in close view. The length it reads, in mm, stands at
65.0 mm
